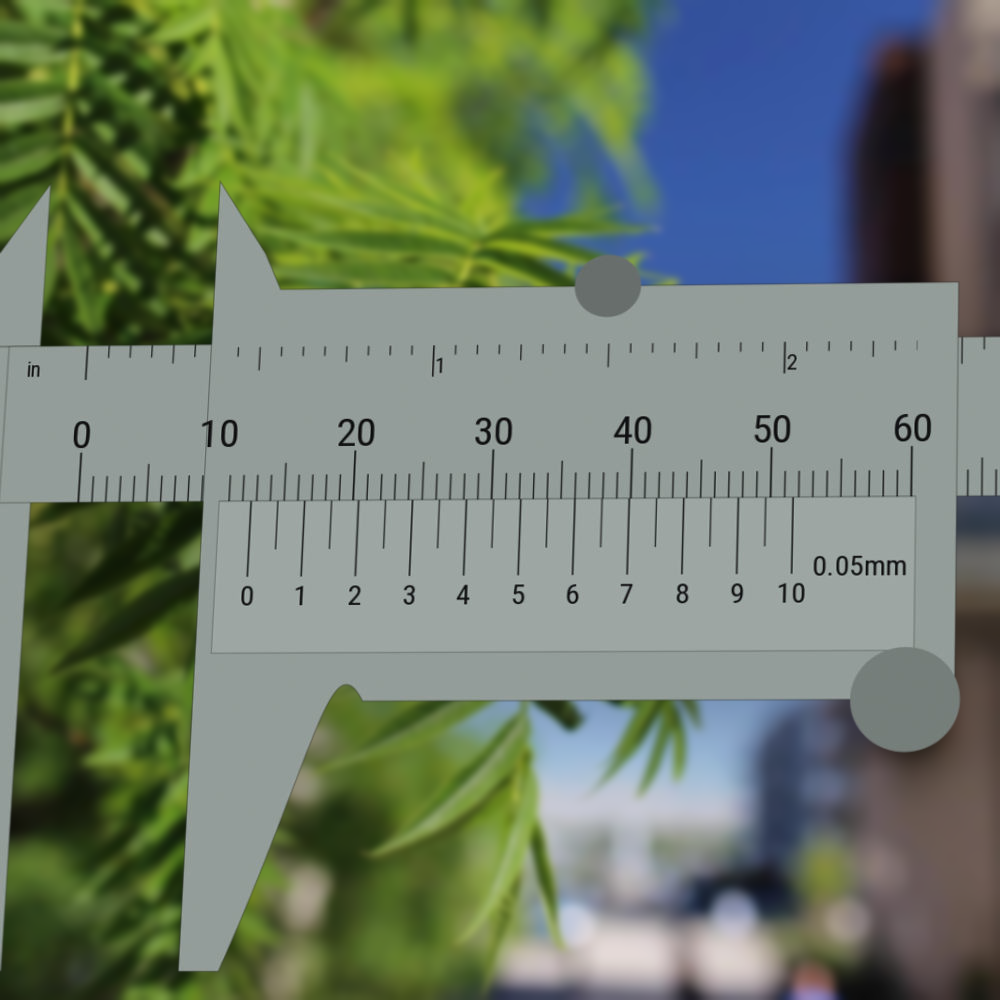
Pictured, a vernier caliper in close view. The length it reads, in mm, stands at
12.6 mm
